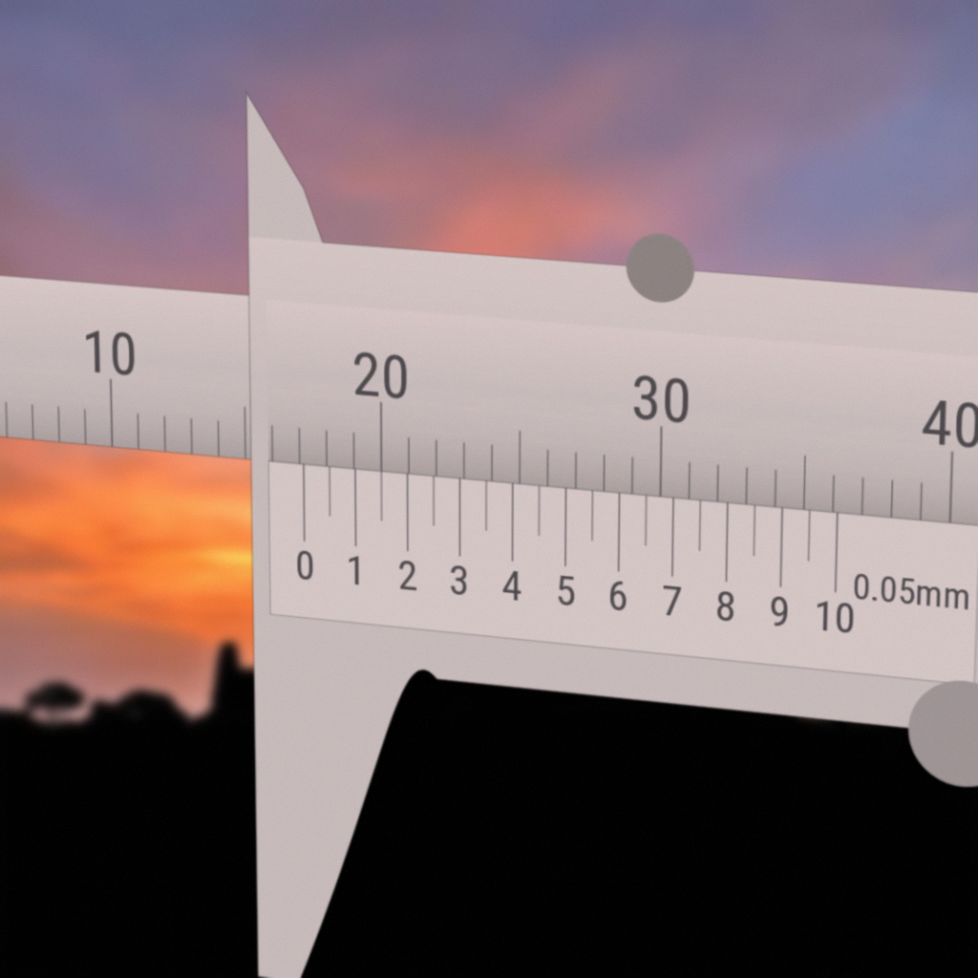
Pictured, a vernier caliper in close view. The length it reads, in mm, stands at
17.15 mm
